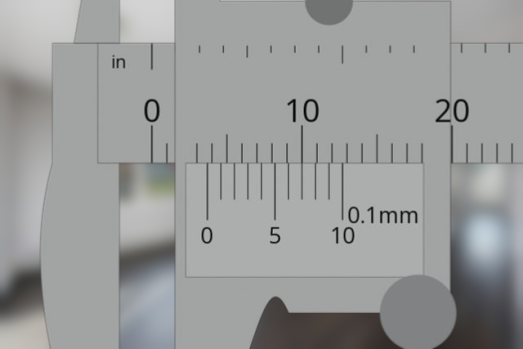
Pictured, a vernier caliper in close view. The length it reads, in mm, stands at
3.7 mm
